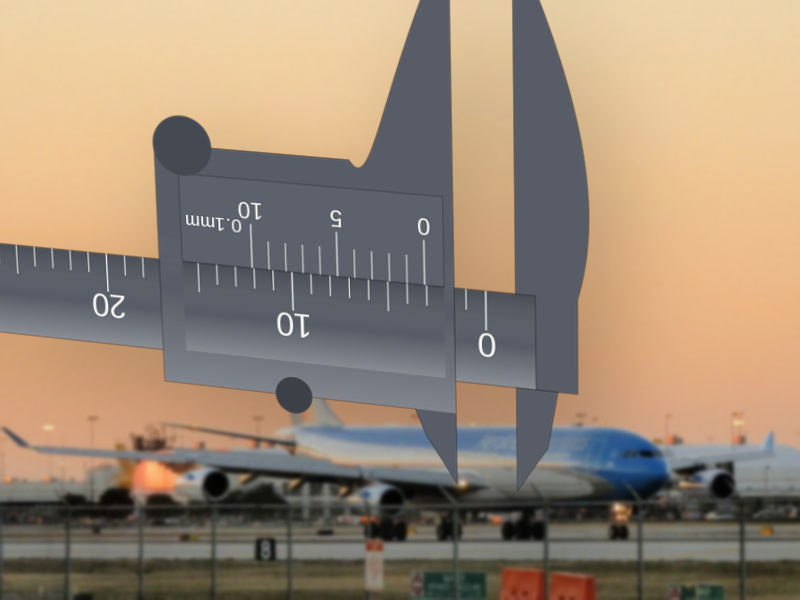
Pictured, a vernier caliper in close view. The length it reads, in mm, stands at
3.1 mm
